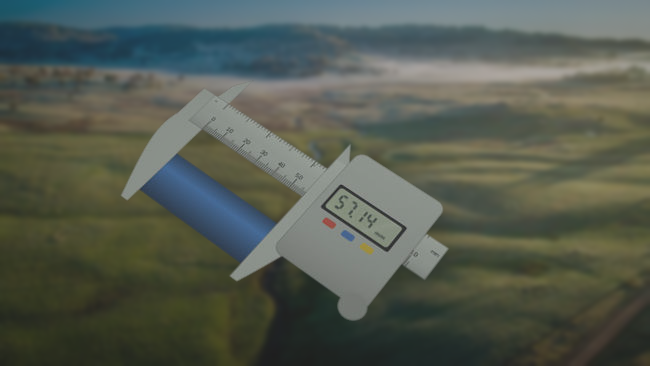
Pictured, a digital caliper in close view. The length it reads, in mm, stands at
57.14 mm
